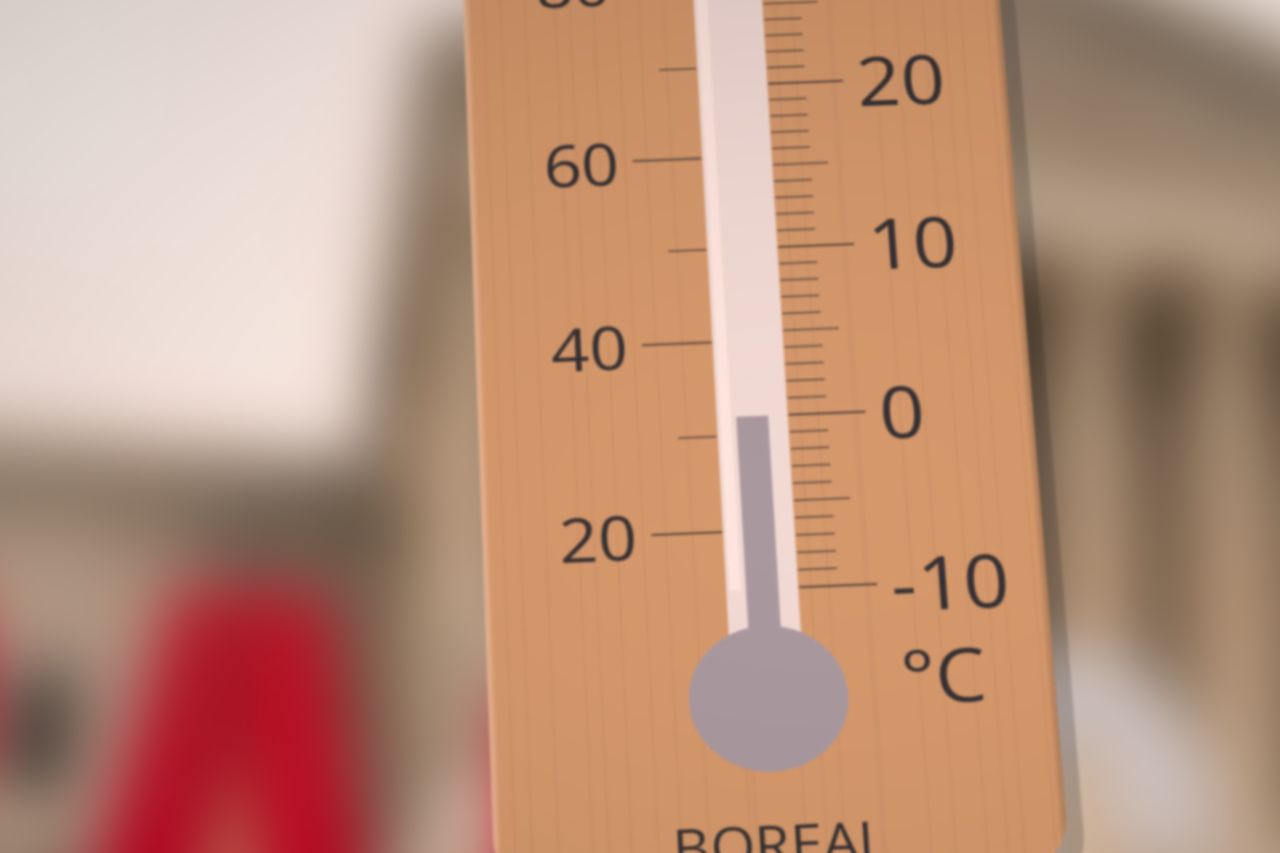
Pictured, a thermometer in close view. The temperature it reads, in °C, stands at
0 °C
